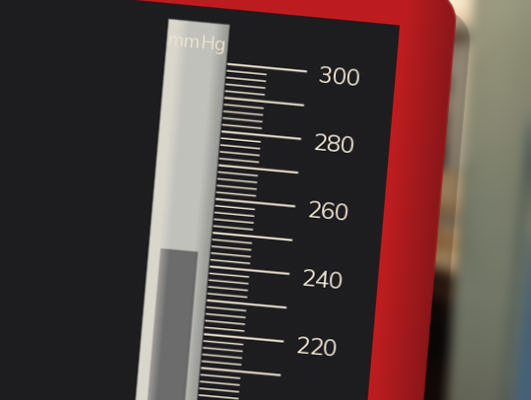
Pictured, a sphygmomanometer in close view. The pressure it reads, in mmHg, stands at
244 mmHg
